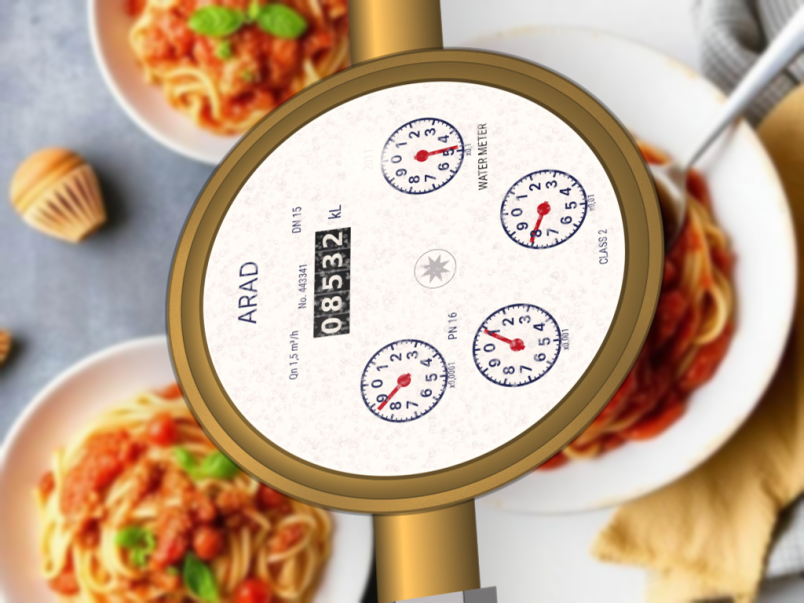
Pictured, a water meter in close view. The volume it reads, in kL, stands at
8532.4808 kL
